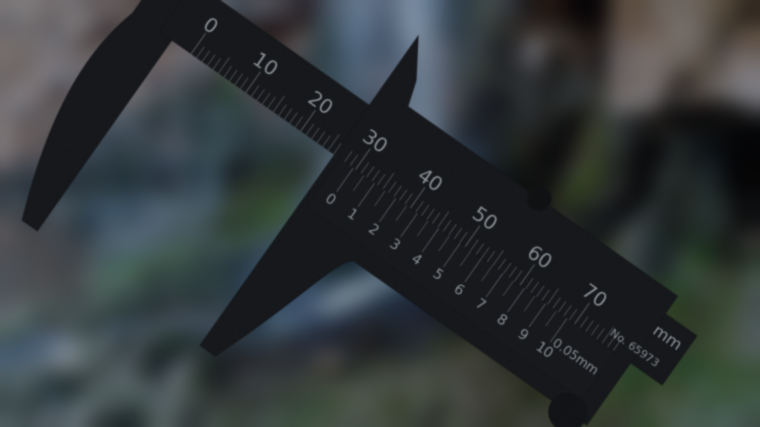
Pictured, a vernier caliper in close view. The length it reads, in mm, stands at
29.6 mm
